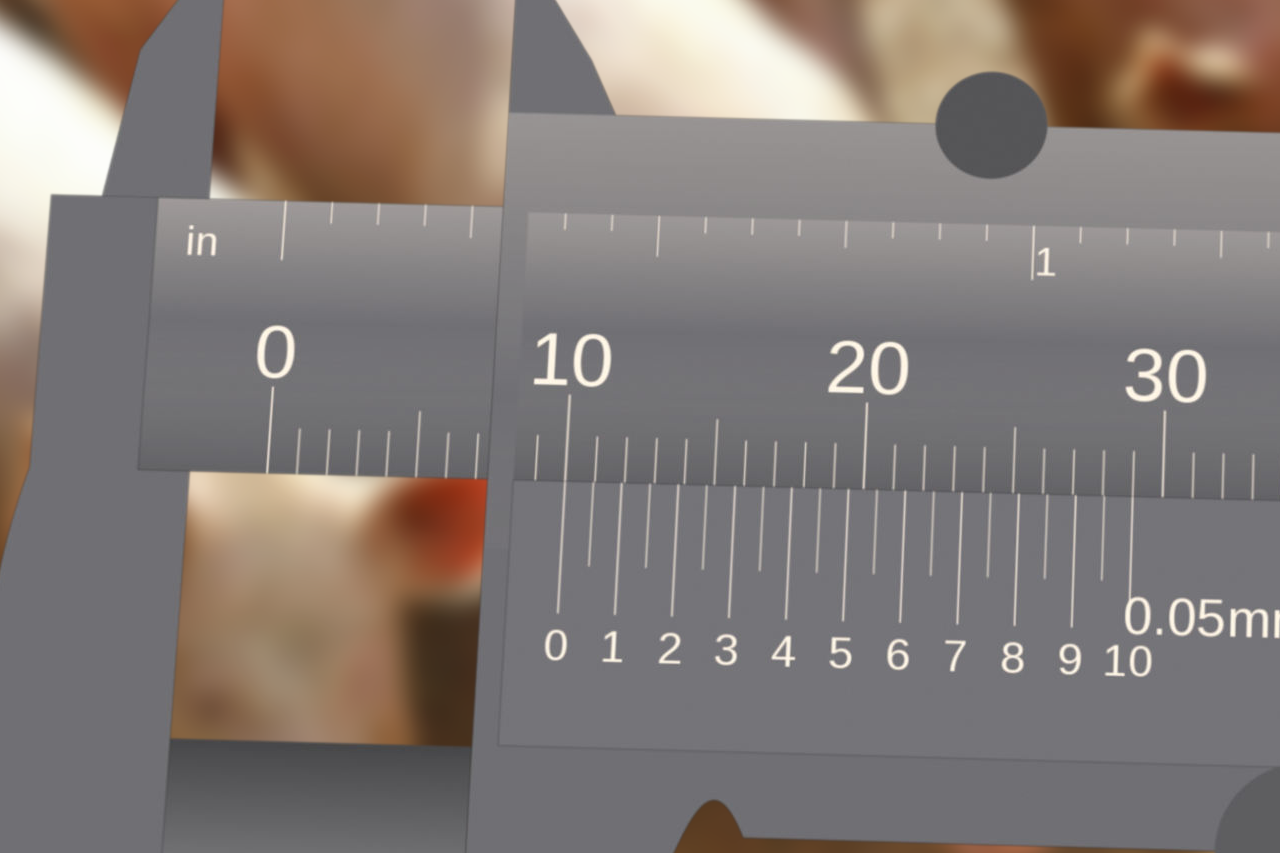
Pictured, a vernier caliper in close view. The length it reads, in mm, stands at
10.00 mm
